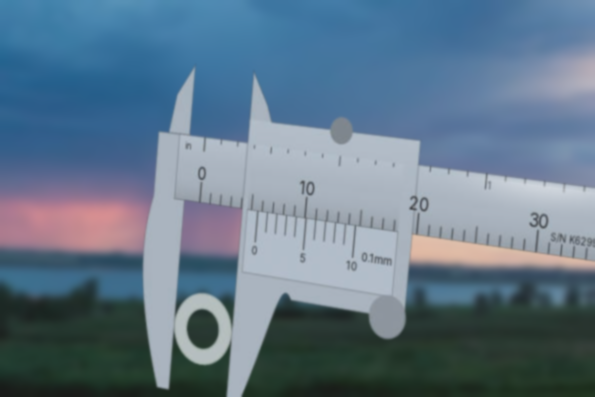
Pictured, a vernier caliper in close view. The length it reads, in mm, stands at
5.6 mm
